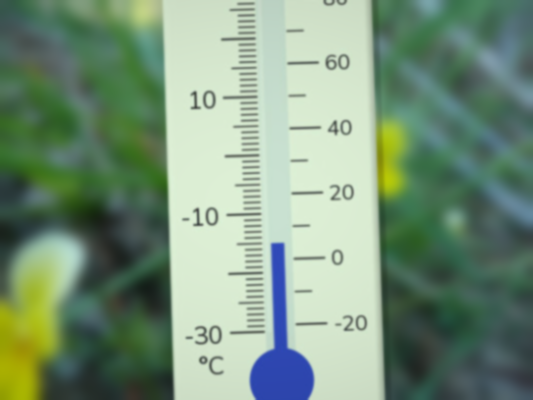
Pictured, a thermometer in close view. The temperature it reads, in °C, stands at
-15 °C
